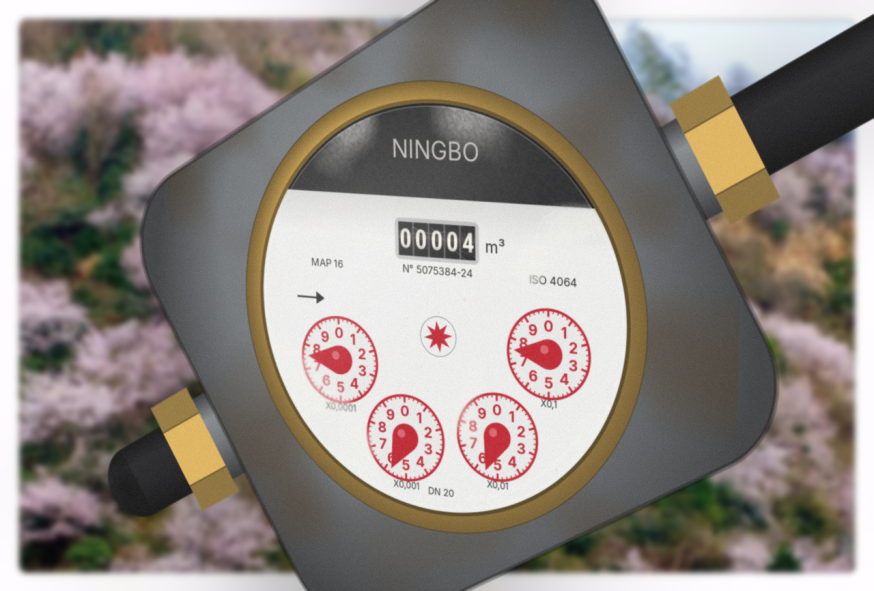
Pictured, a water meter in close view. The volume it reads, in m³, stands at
4.7557 m³
